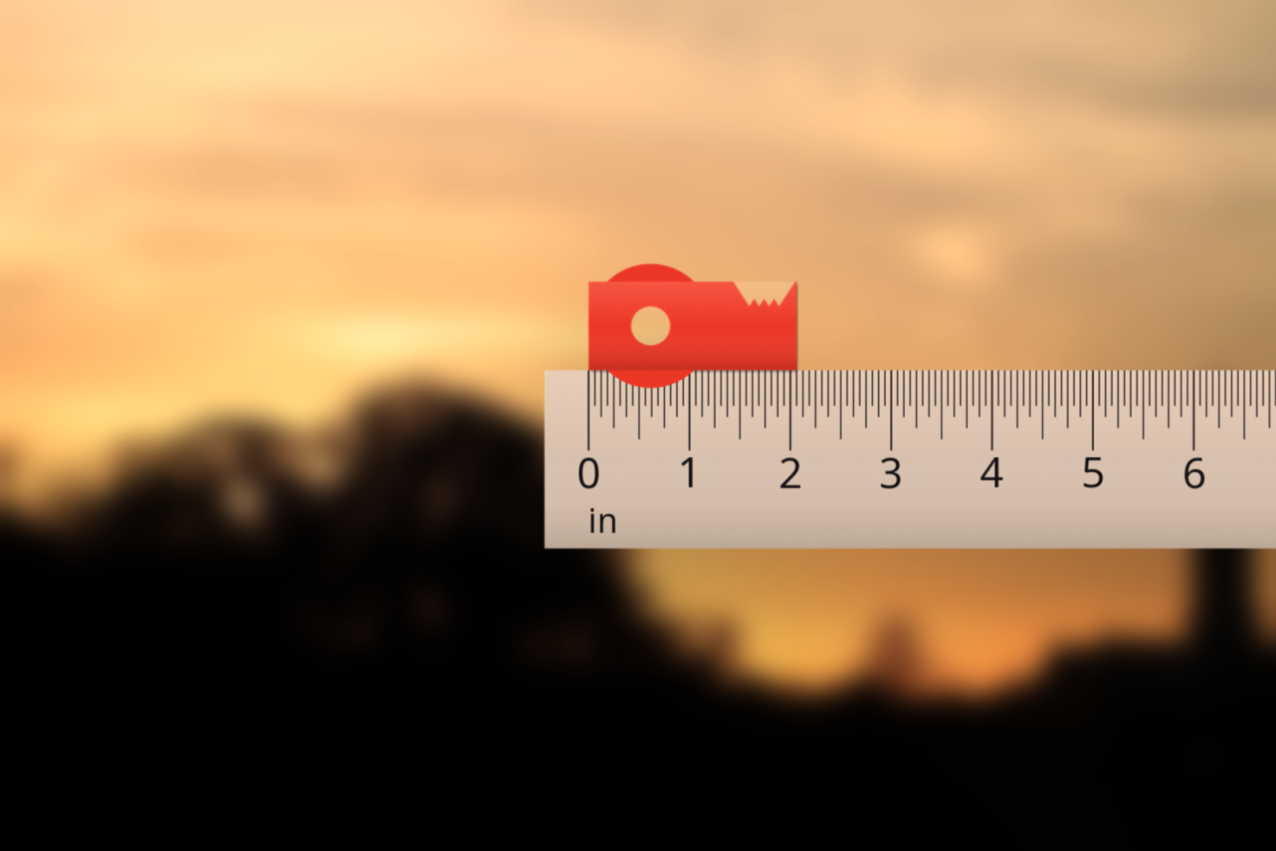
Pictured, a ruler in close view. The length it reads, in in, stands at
2.0625 in
